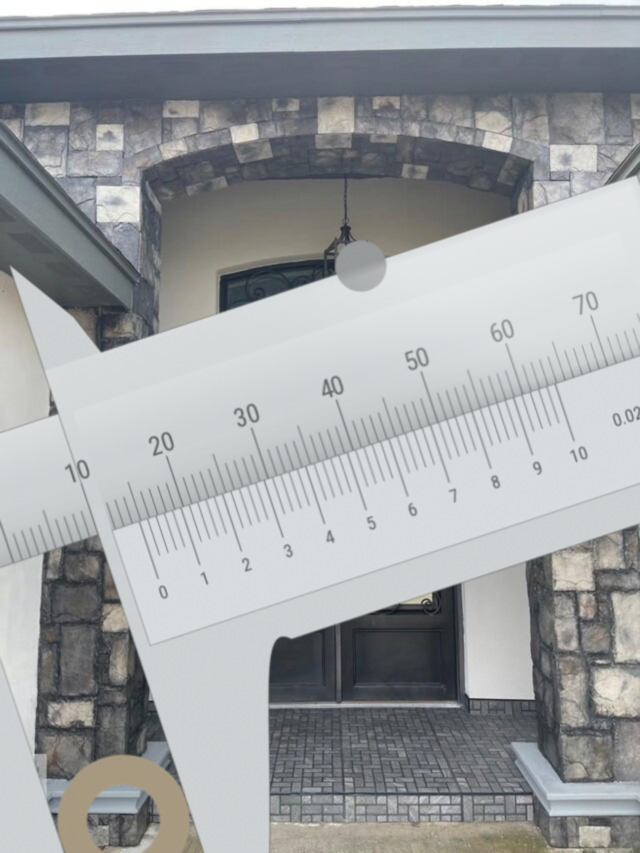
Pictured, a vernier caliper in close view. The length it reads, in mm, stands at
14.8 mm
